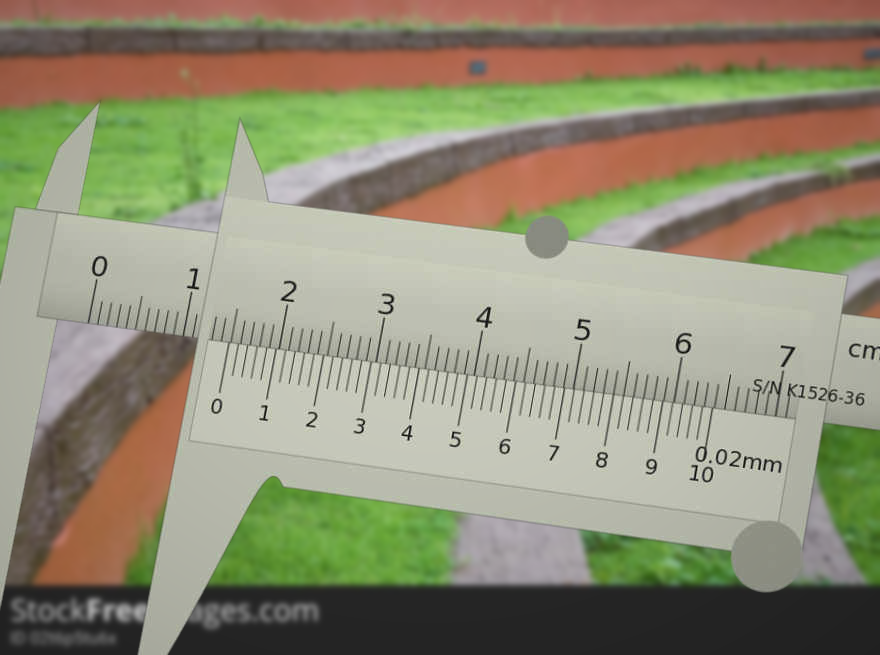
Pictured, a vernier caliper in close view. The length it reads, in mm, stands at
14.8 mm
